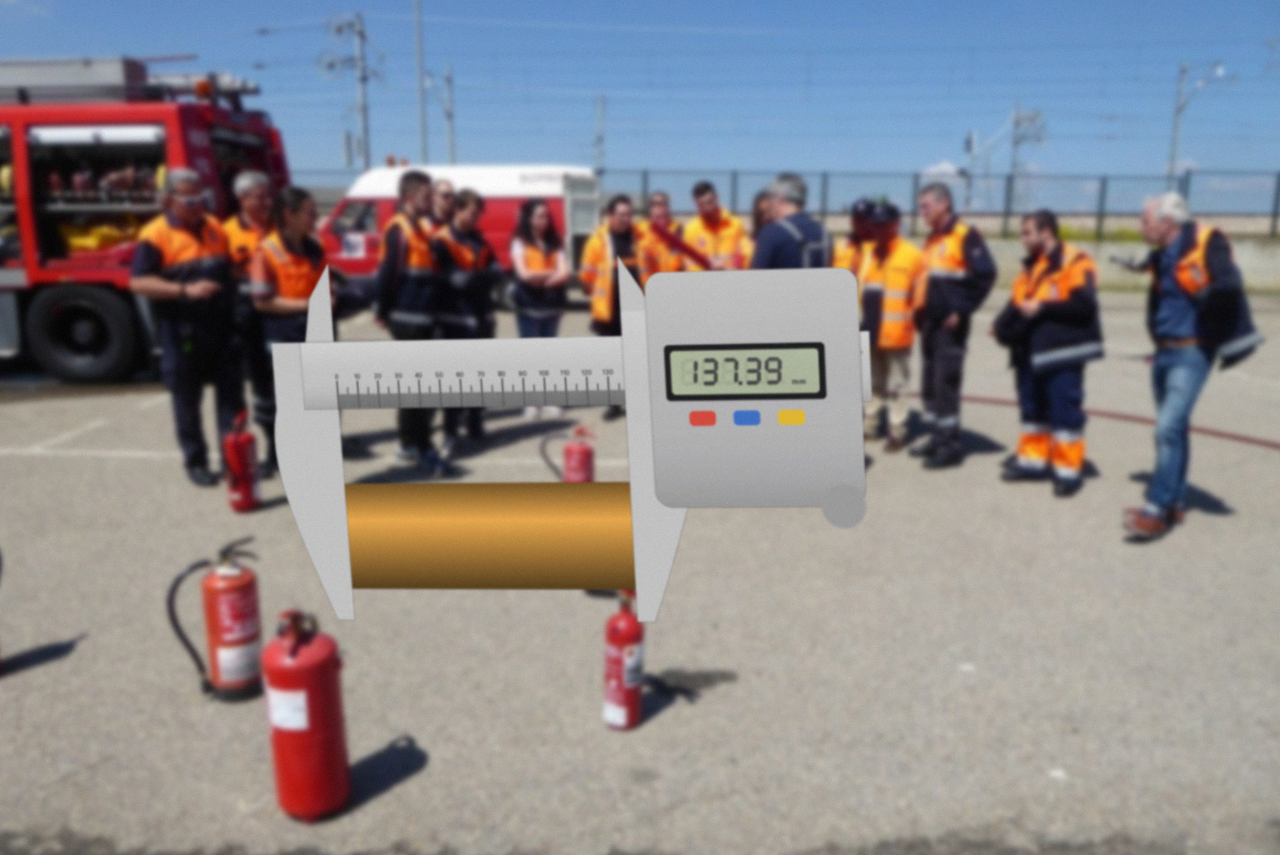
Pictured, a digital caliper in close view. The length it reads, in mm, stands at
137.39 mm
